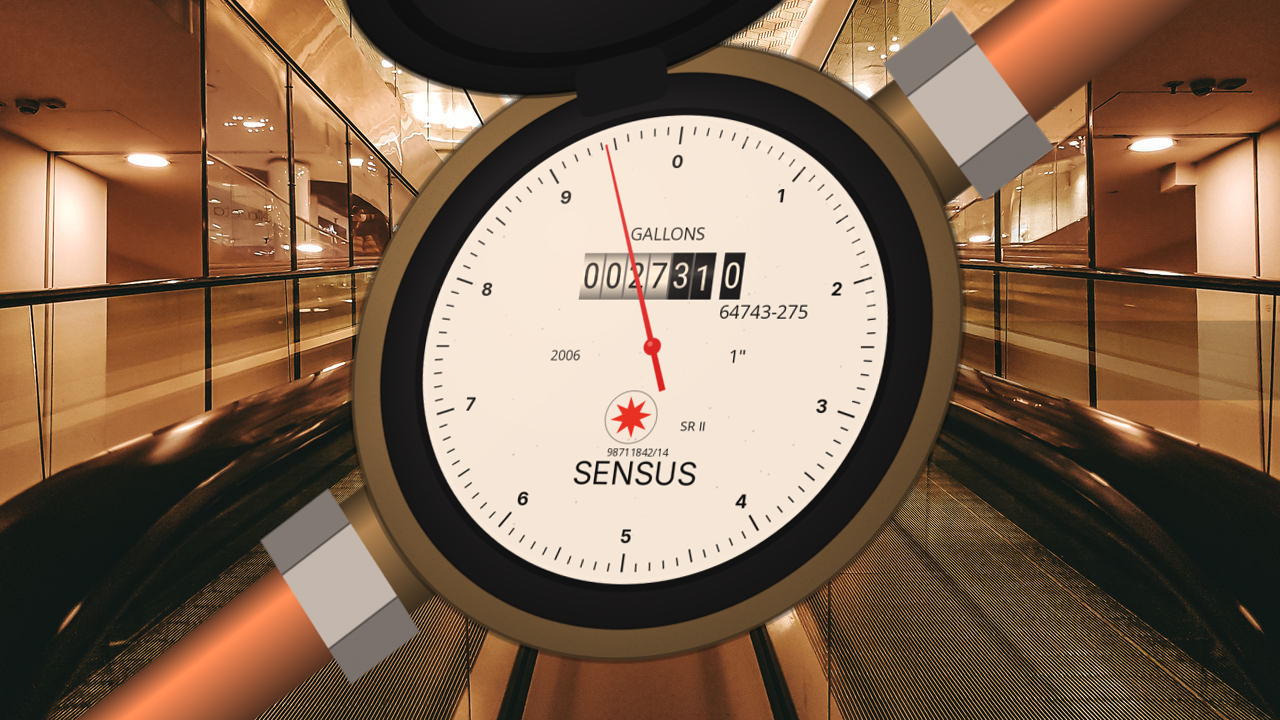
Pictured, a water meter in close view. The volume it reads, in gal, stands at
27309.4 gal
